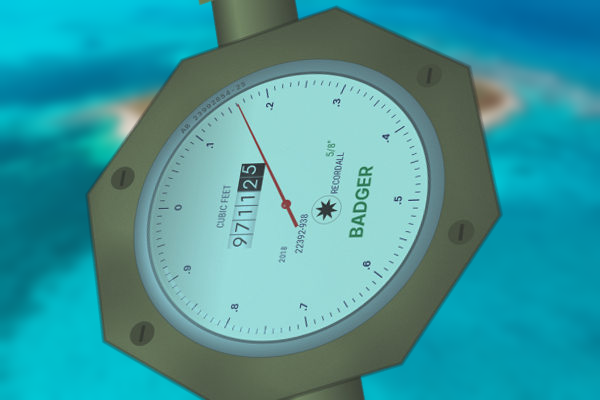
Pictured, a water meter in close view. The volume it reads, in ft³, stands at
971125.16 ft³
